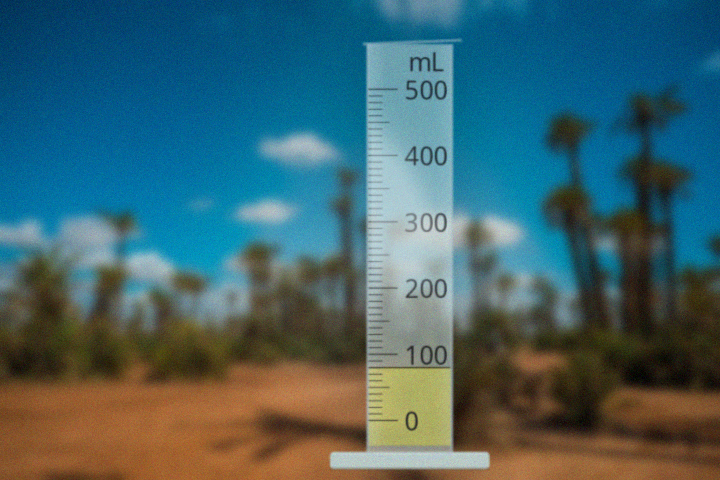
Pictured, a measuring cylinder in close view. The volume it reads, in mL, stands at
80 mL
